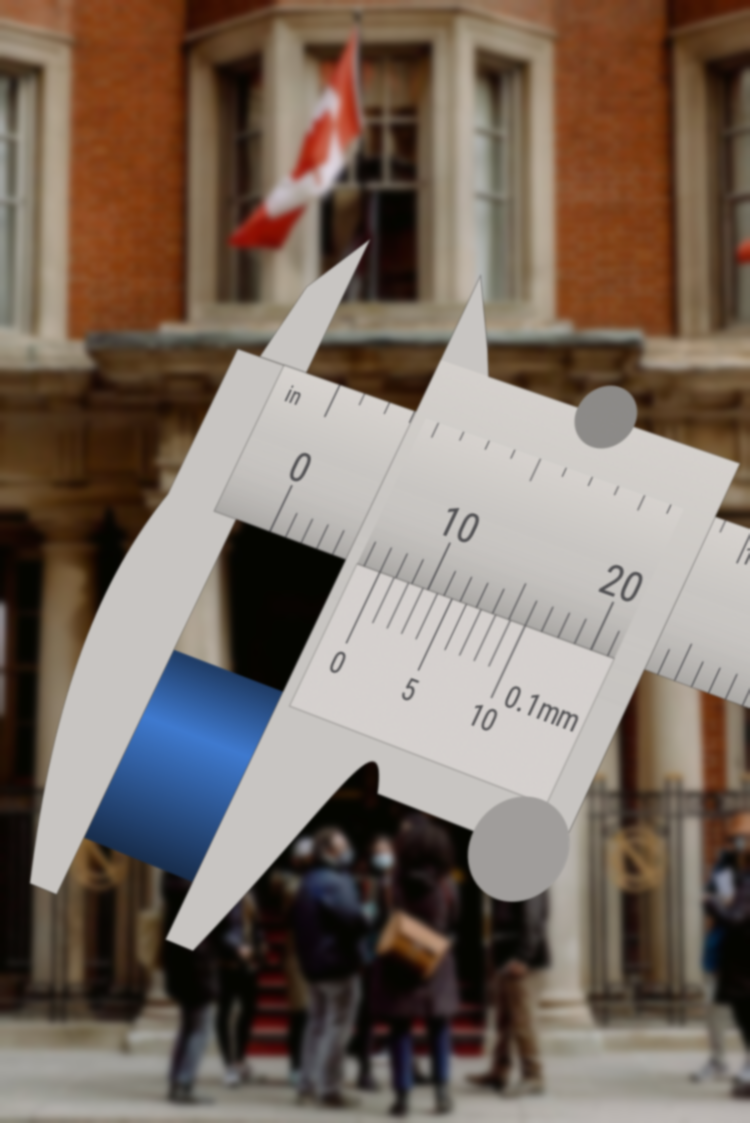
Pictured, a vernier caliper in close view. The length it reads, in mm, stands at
7.0 mm
